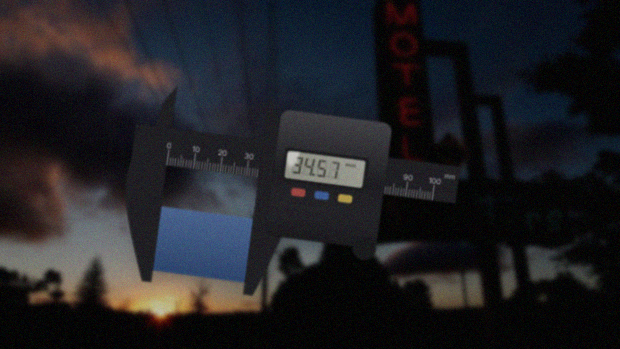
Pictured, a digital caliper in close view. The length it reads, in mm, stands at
34.57 mm
